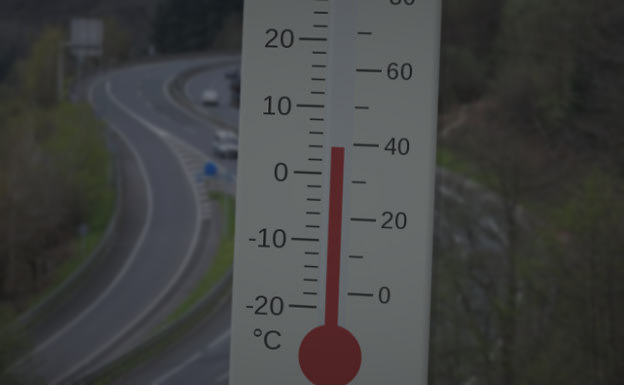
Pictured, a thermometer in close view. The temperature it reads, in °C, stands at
4 °C
